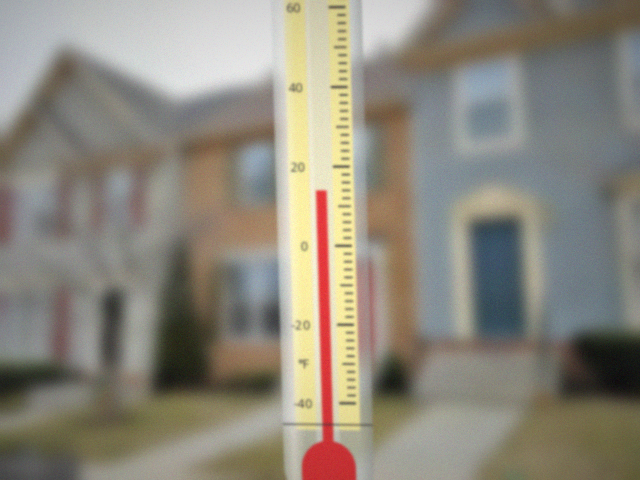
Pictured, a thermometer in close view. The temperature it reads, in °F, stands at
14 °F
